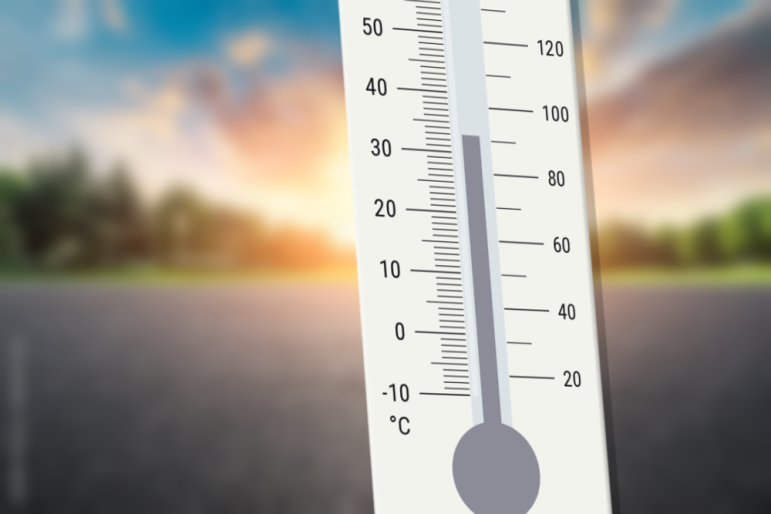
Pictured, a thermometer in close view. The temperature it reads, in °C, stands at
33 °C
